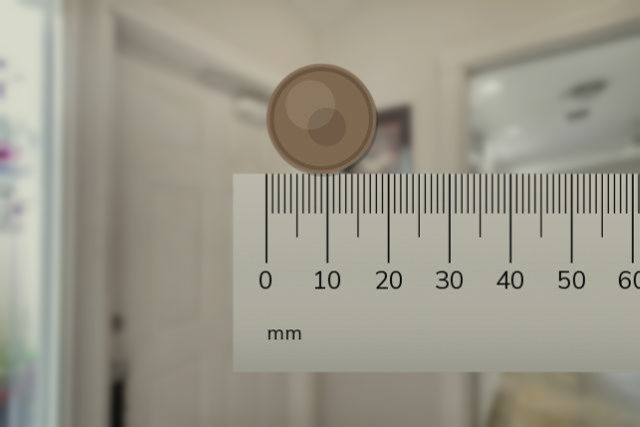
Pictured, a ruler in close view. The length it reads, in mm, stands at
18 mm
